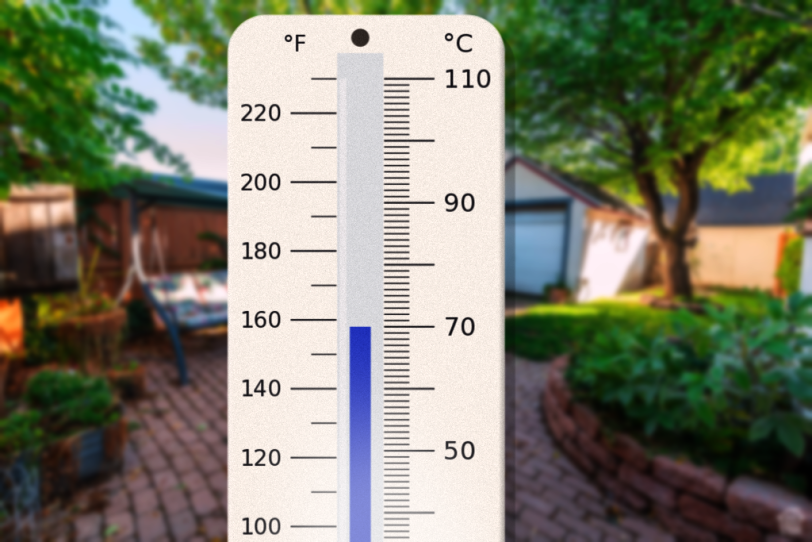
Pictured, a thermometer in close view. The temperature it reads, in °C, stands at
70 °C
